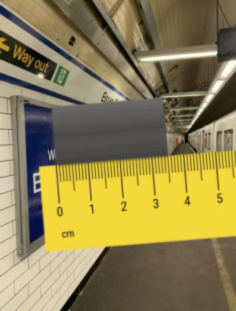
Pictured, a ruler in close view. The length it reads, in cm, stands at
3.5 cm
